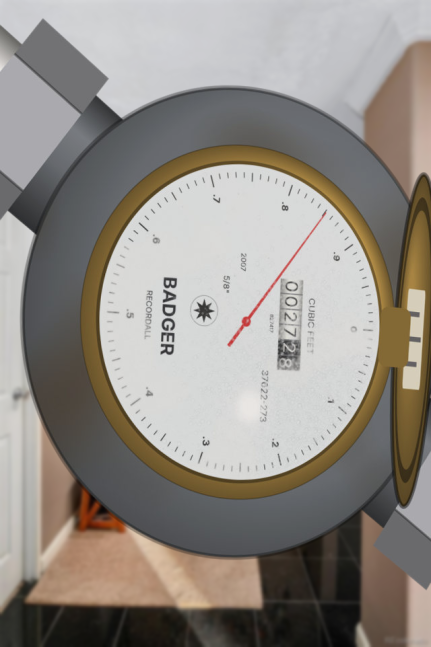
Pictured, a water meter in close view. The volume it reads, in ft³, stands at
2727.85 ft³
